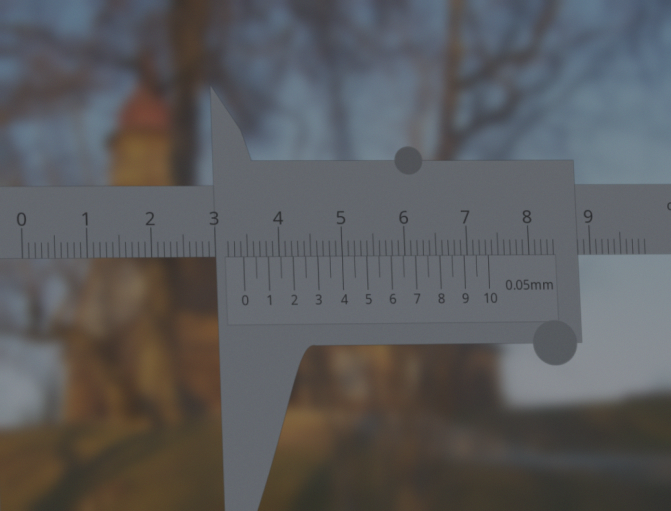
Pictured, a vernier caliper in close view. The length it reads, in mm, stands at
34.4 mm
